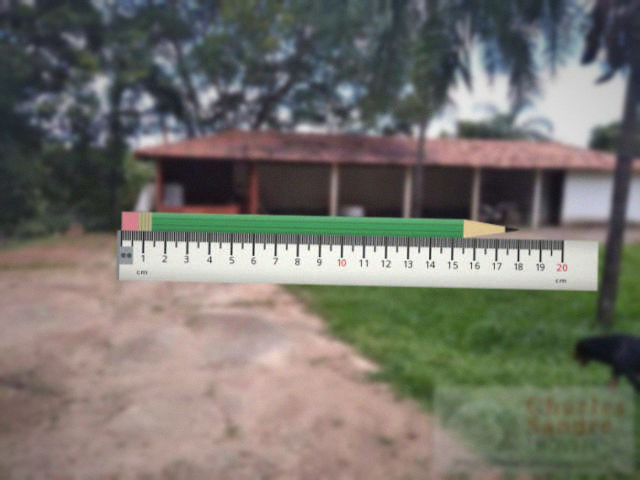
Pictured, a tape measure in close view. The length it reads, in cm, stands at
18 cm
